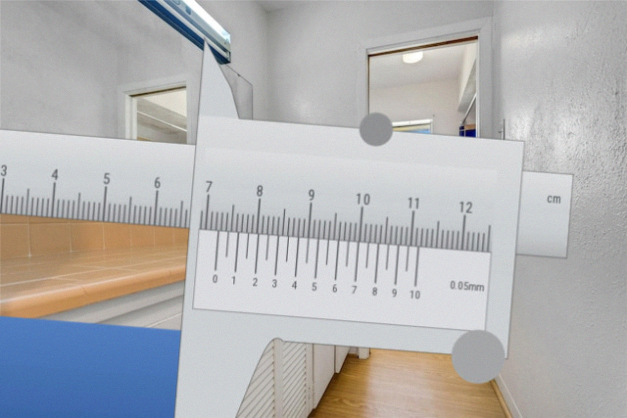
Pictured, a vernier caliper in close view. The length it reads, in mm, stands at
72.5 mm
